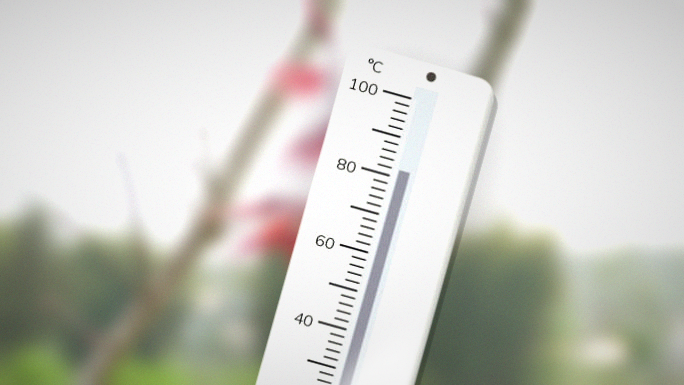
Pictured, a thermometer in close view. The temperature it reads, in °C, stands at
82 °C
